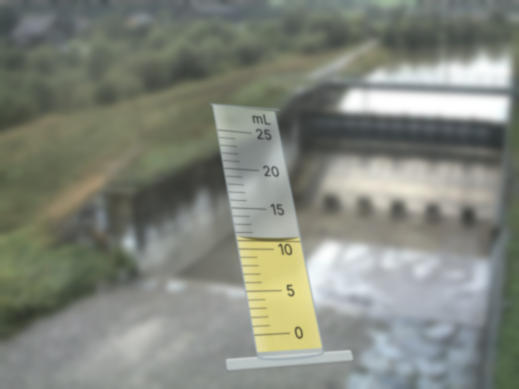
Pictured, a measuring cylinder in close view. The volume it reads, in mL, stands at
11 mL
